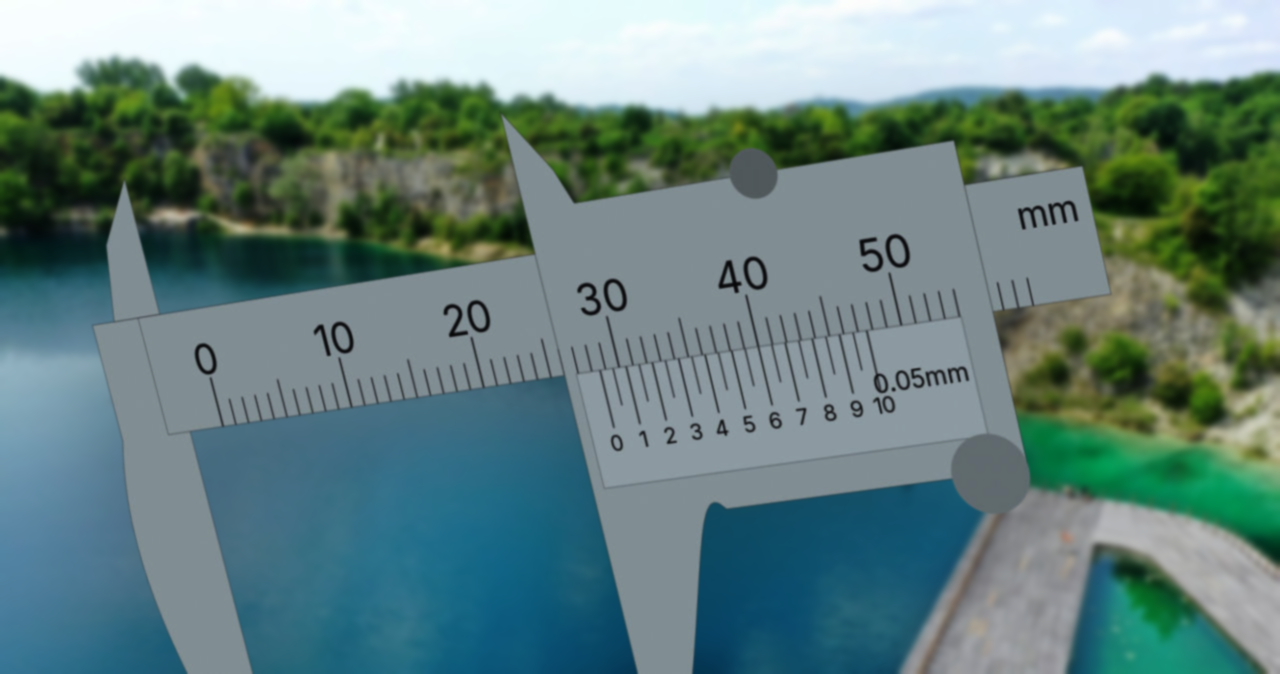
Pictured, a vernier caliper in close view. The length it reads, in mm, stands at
28.6 mm
